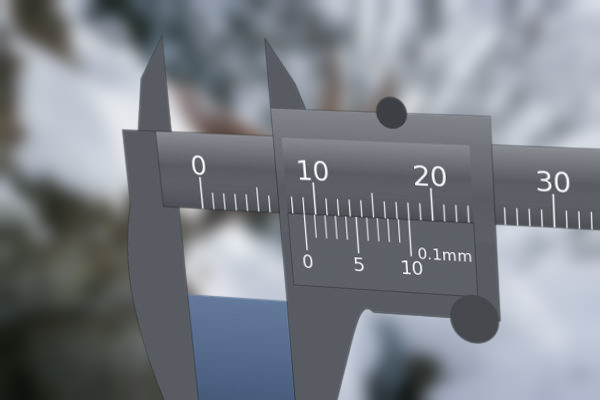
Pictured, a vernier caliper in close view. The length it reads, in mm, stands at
9.0 mm
